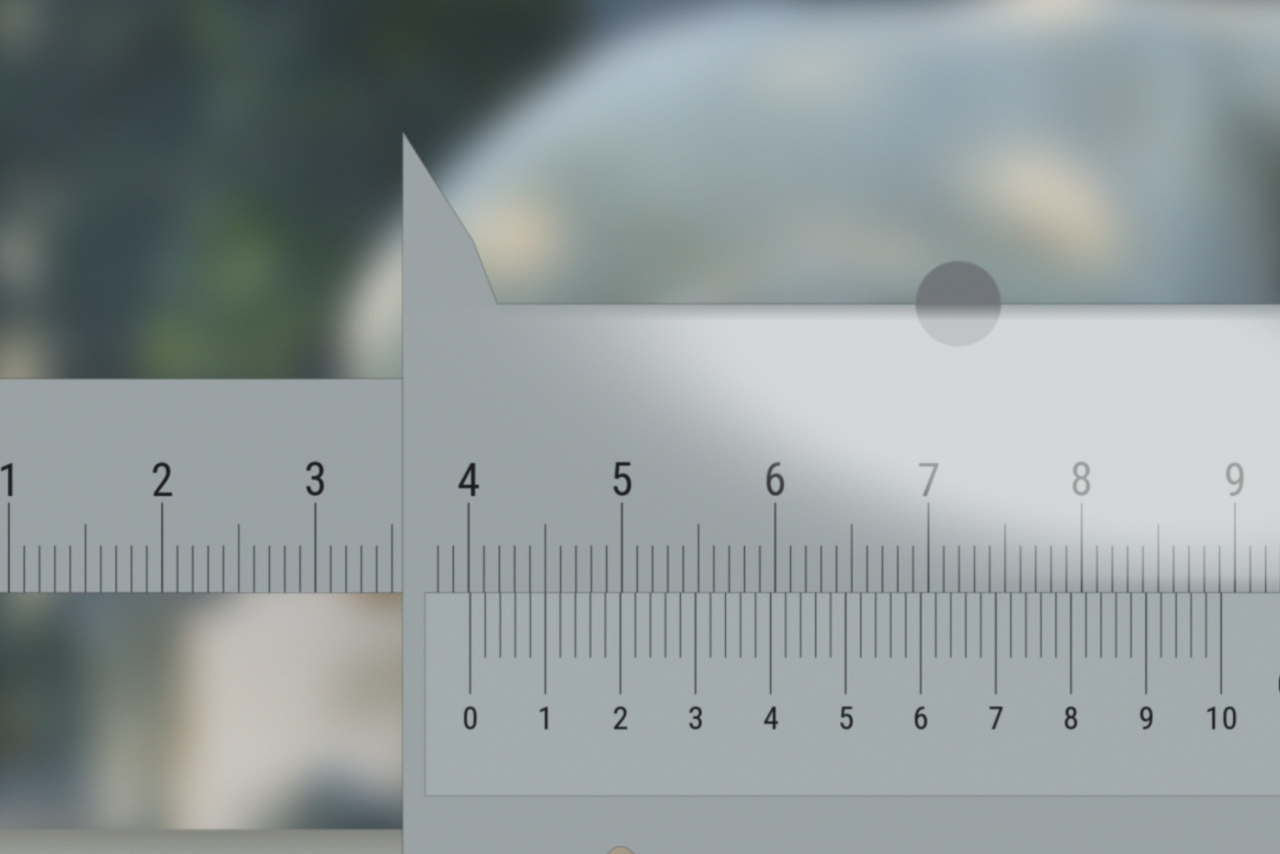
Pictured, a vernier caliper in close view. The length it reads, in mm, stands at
40.1 mm
